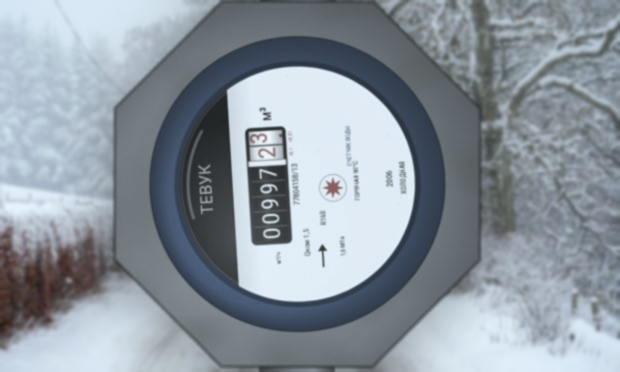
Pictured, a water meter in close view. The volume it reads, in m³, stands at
997.23 m³
